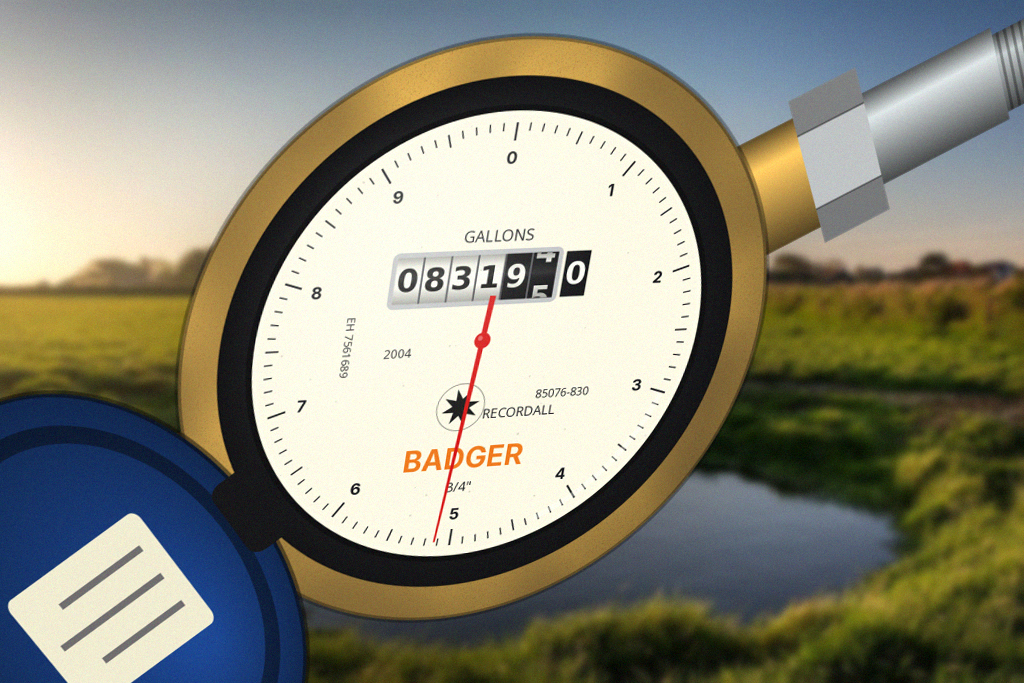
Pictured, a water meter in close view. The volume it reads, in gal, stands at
831945.1 gal
